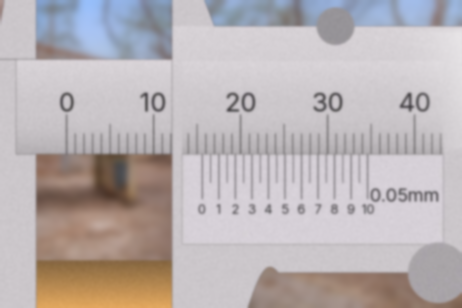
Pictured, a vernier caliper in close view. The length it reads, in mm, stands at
15.6 mm
